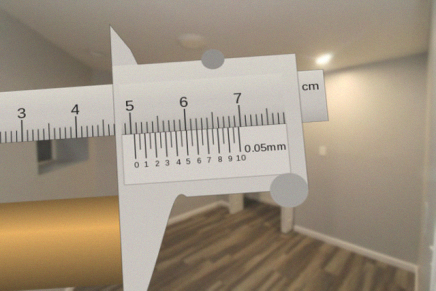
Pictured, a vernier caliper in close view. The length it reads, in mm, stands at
50.6 mm
